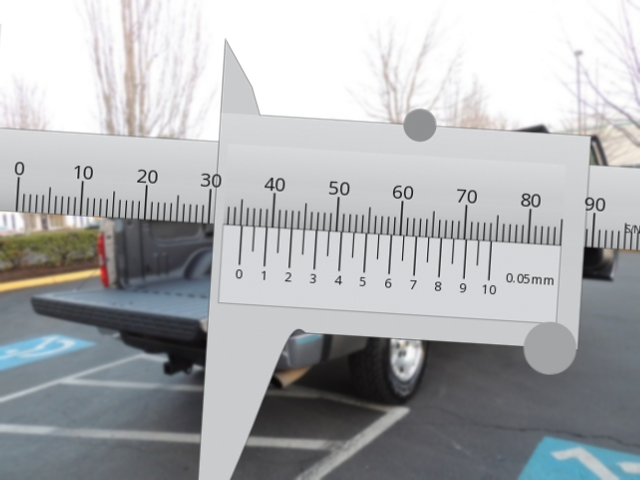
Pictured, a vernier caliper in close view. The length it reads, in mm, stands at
35.2 mm
